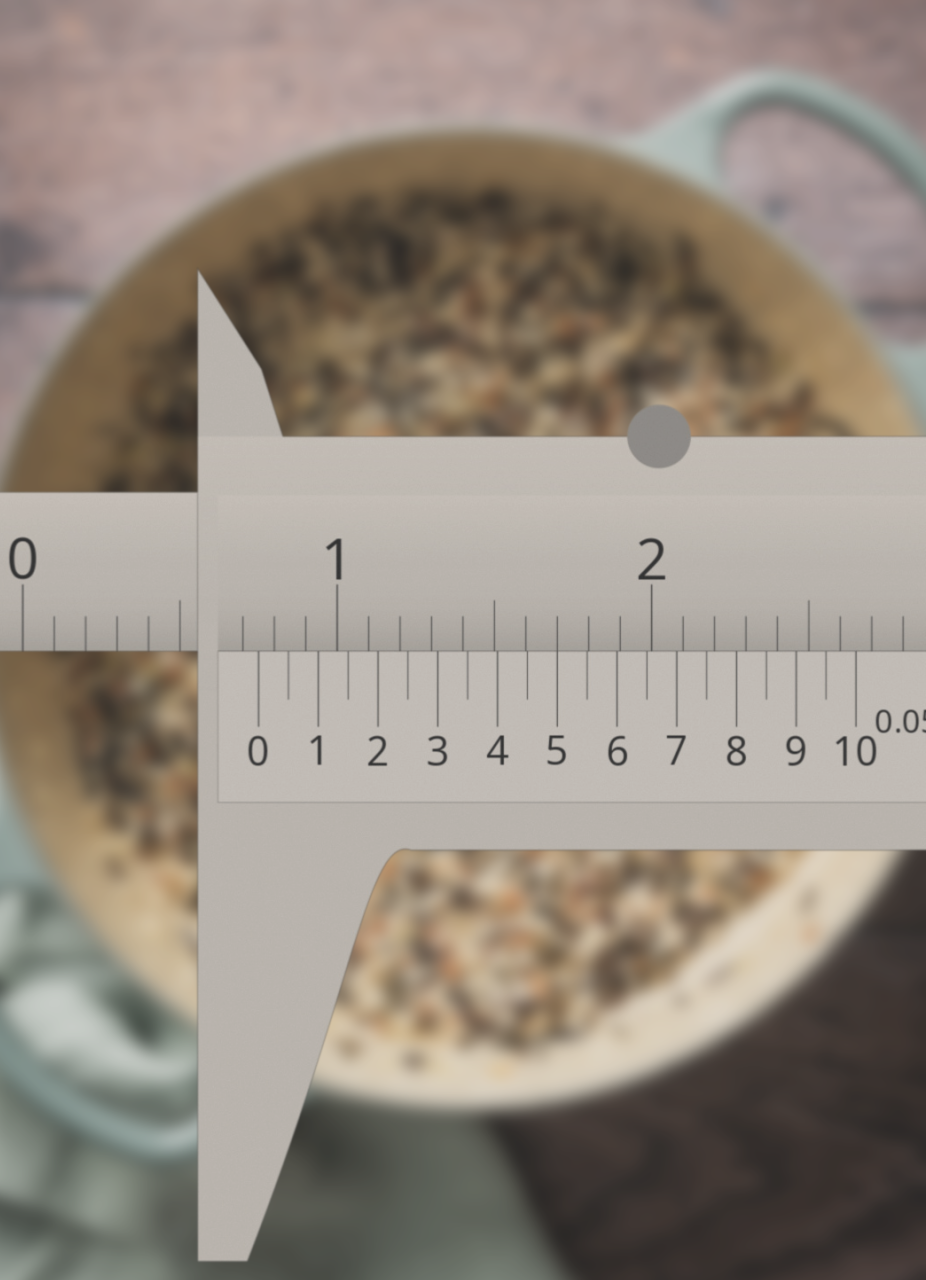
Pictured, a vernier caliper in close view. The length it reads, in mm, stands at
7.50 mm
